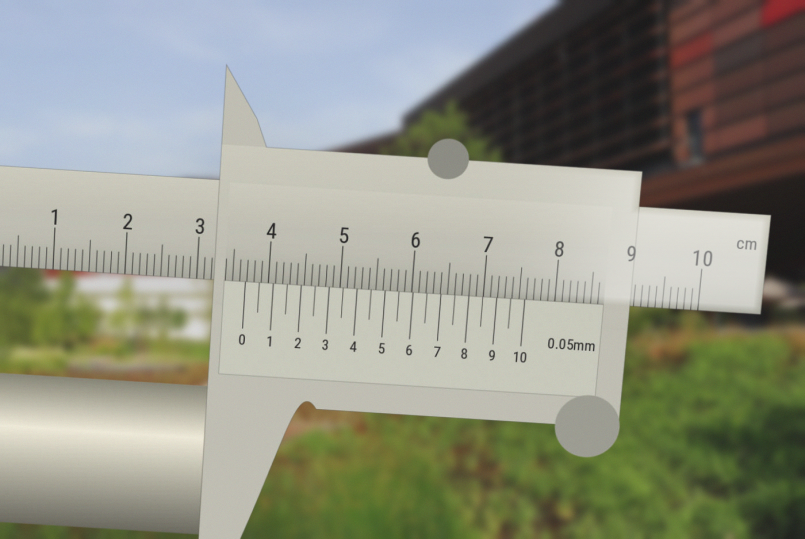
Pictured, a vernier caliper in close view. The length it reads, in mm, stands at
36.8 mm
